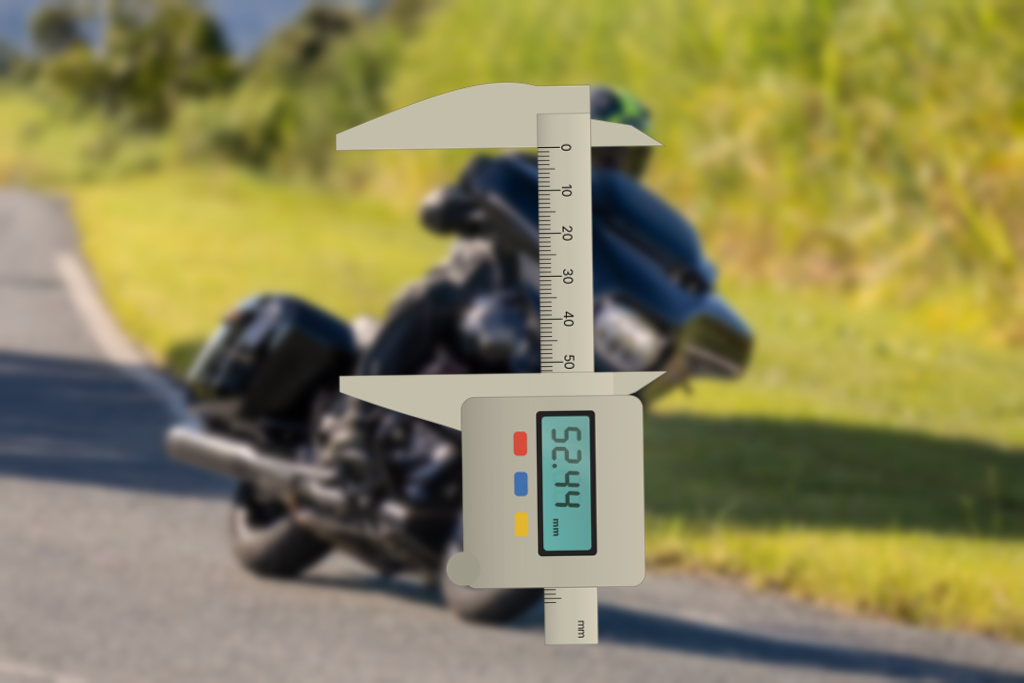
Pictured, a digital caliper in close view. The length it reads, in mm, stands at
52.44 mm
